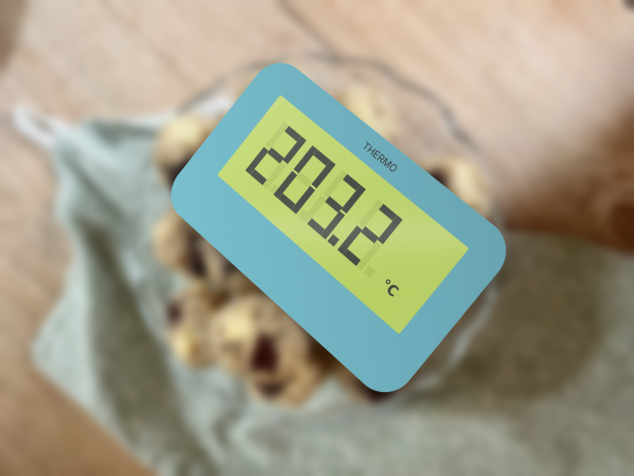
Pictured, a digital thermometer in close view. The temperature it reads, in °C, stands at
203.2 °C
